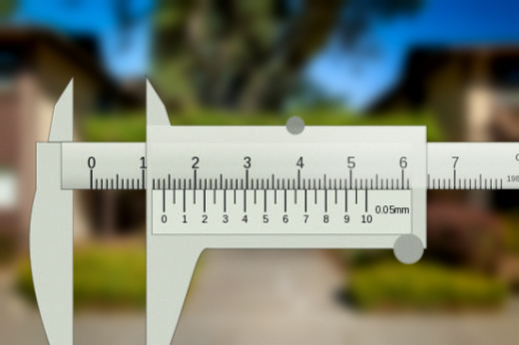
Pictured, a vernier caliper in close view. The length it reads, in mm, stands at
14.0 mm
